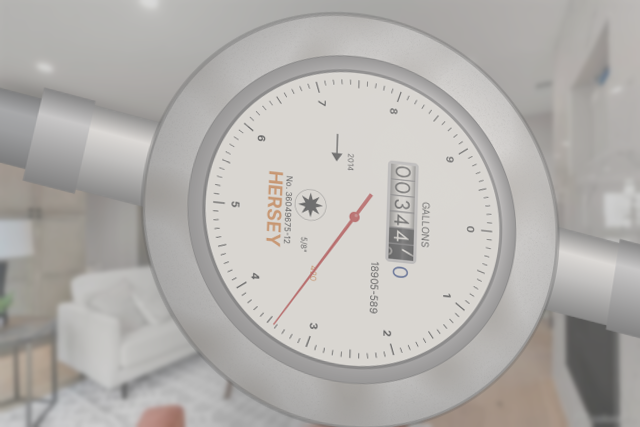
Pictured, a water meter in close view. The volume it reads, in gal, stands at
34473.4 gal
